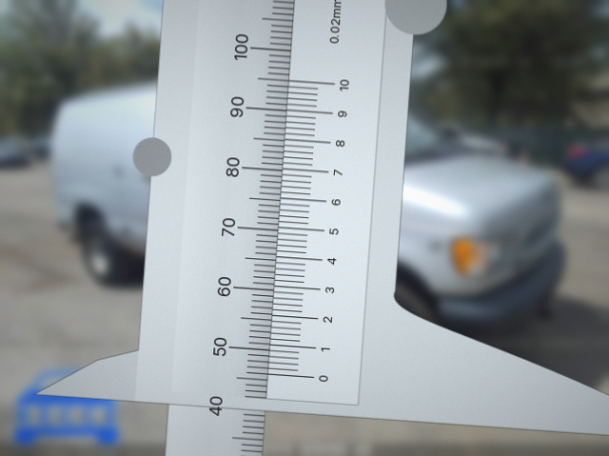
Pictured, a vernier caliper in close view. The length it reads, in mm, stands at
46.0 mm
